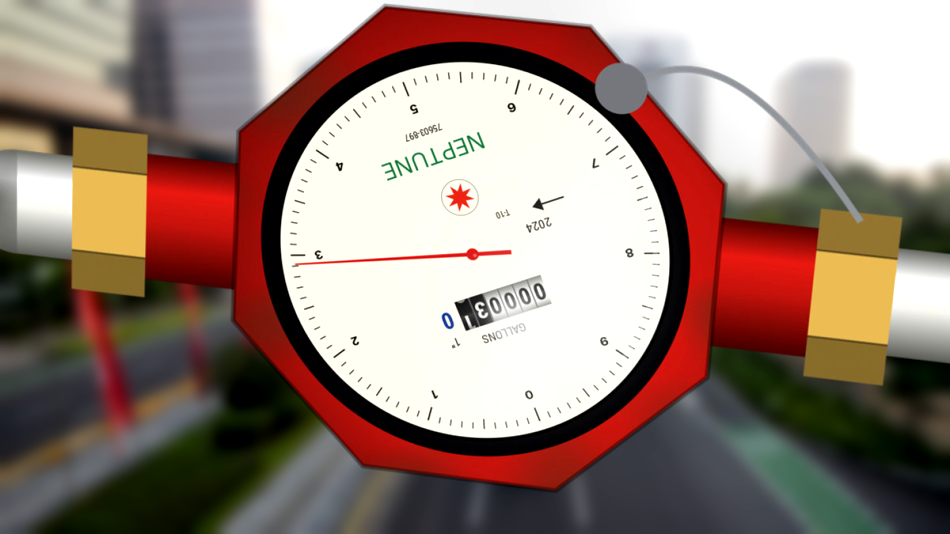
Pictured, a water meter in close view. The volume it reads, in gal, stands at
312.9 gal
